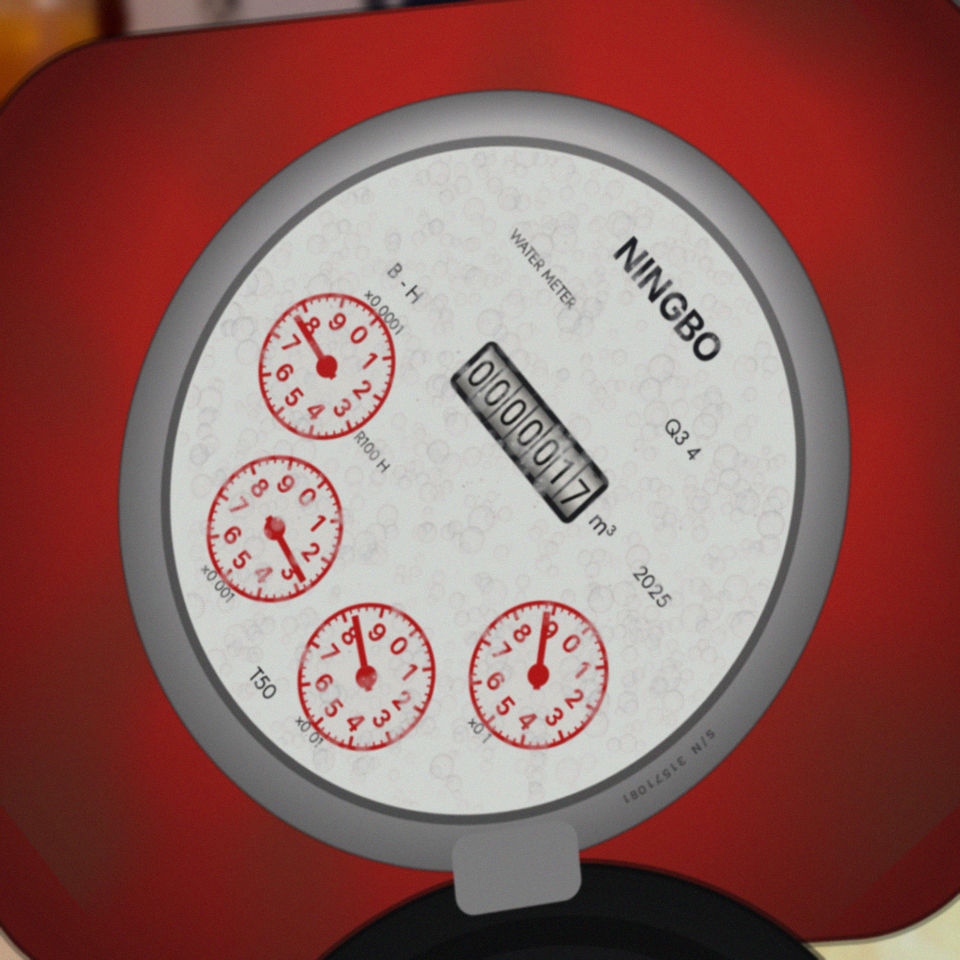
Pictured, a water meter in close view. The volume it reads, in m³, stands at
16.8827 m³
